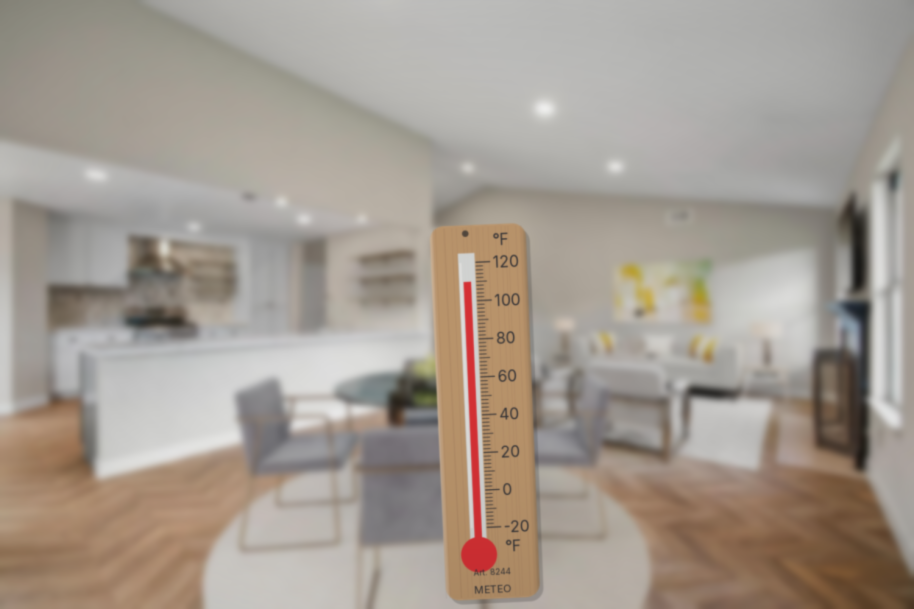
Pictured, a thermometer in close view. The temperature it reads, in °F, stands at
110 °F
